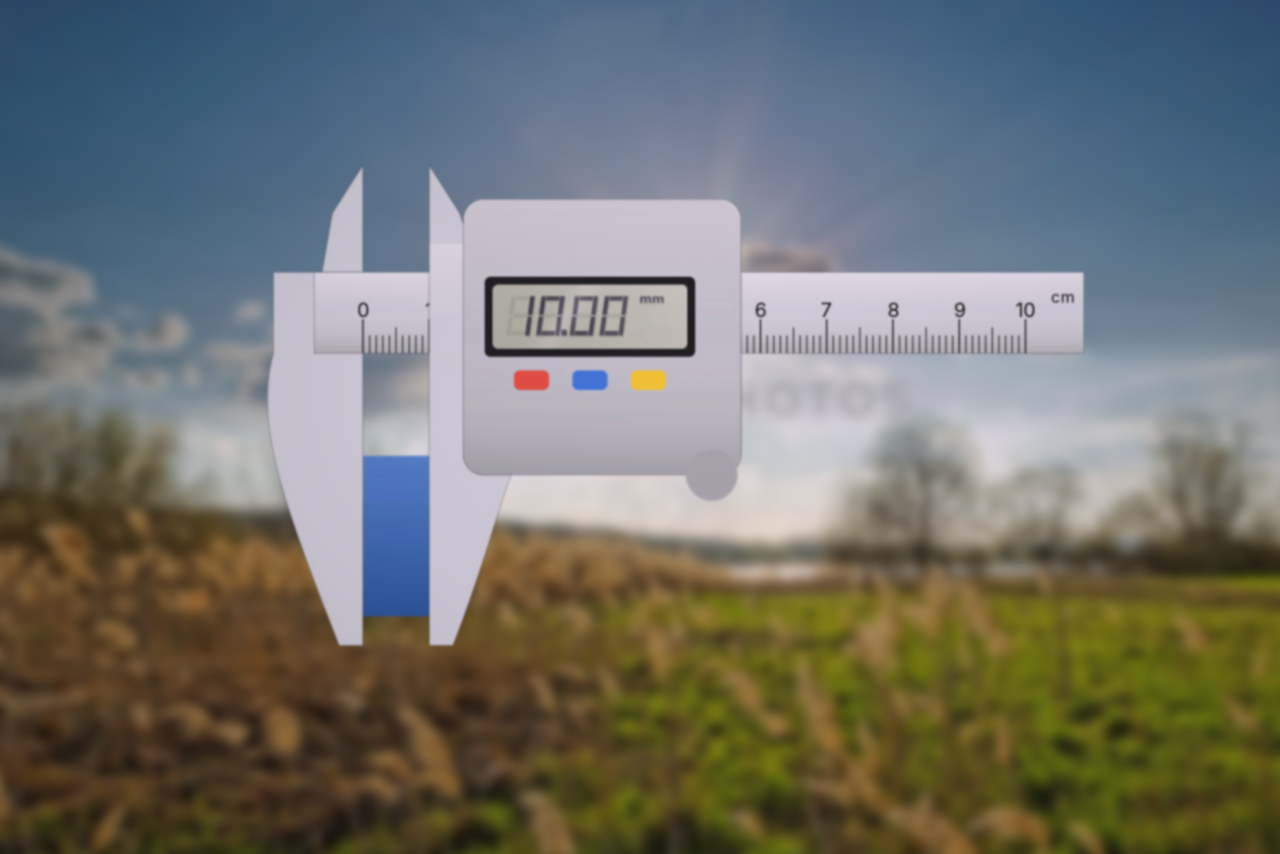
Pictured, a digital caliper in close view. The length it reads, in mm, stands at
10.00 mm
